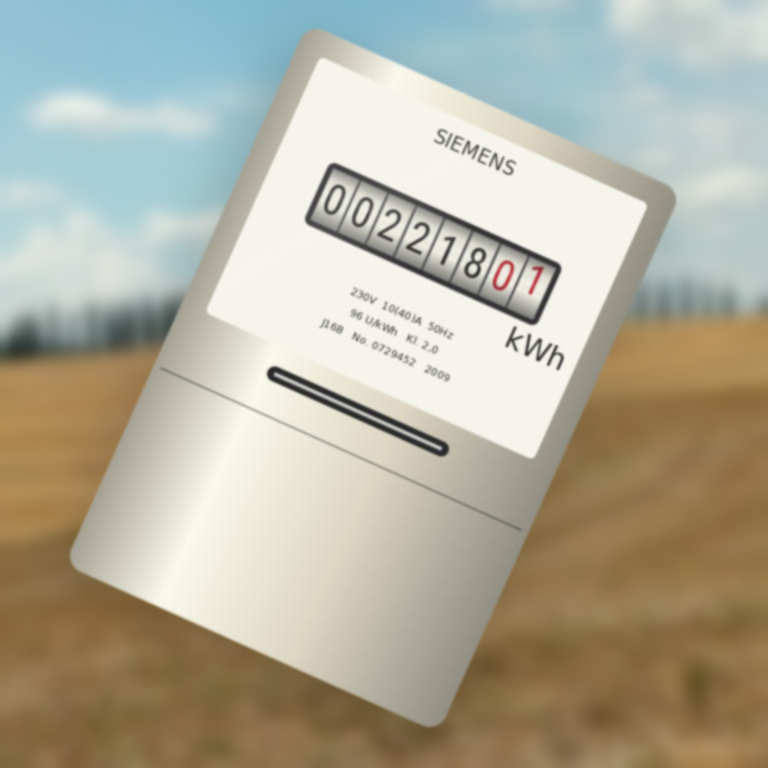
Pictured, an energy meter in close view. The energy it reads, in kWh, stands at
2218.01 kWh
